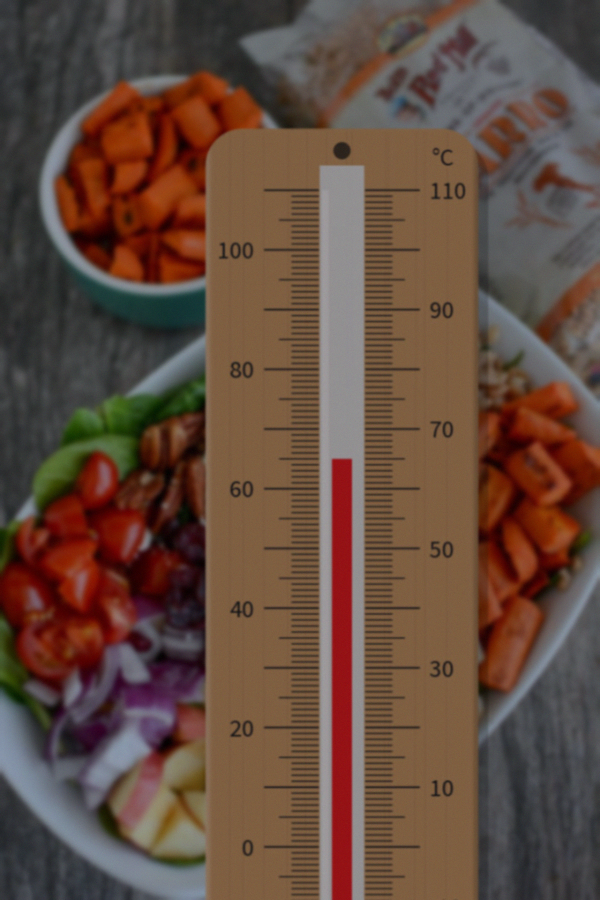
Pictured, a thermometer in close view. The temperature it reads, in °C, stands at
65 °C
